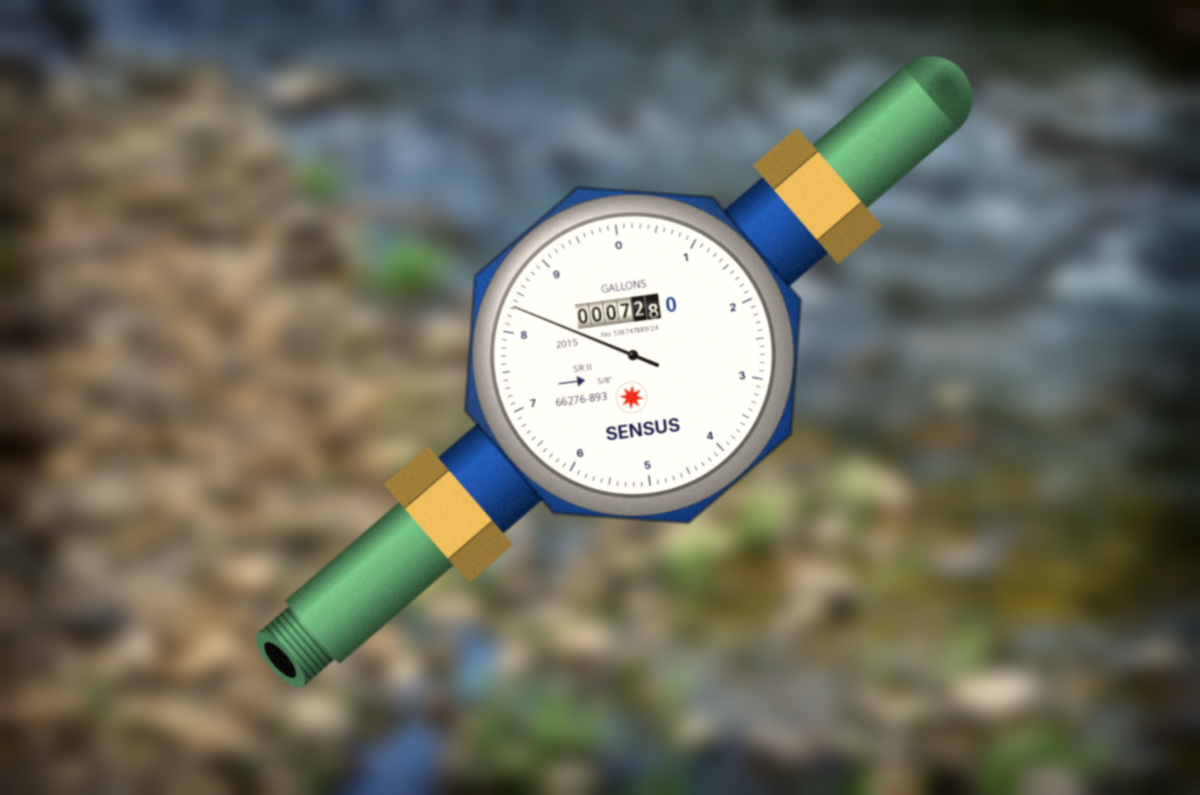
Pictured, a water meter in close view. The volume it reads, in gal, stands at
7278.3 gal
